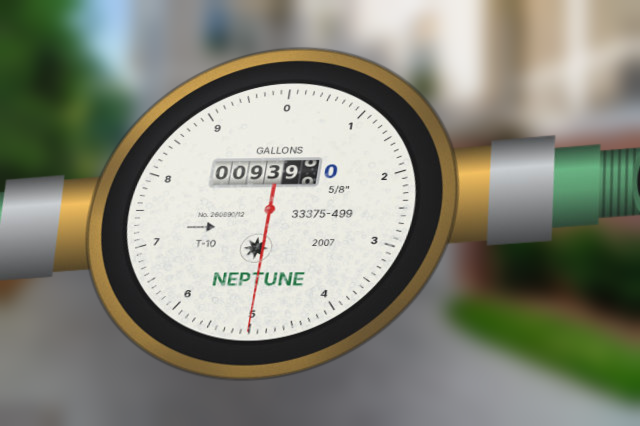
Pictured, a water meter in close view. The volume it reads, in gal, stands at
93985.0 gal
